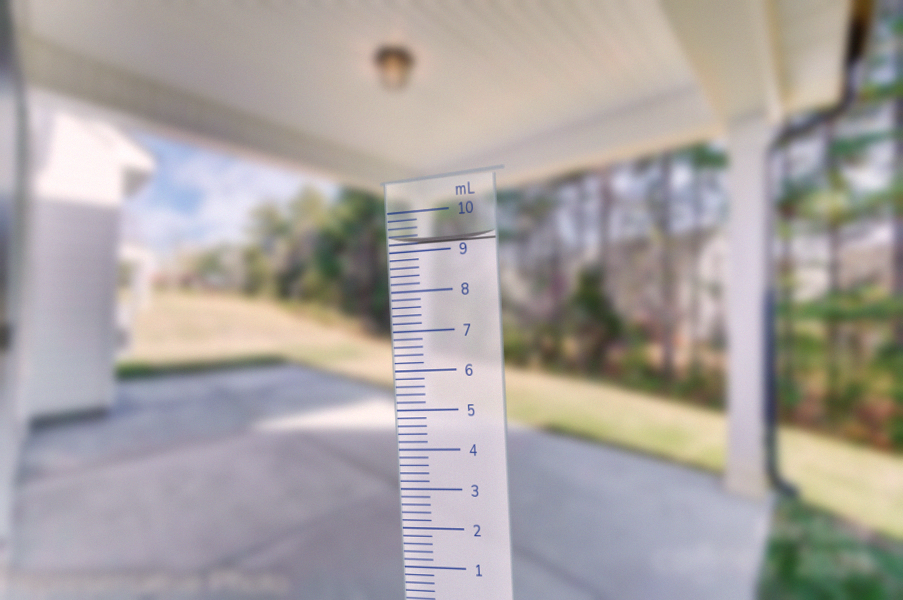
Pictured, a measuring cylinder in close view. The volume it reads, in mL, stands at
9.2 mL
